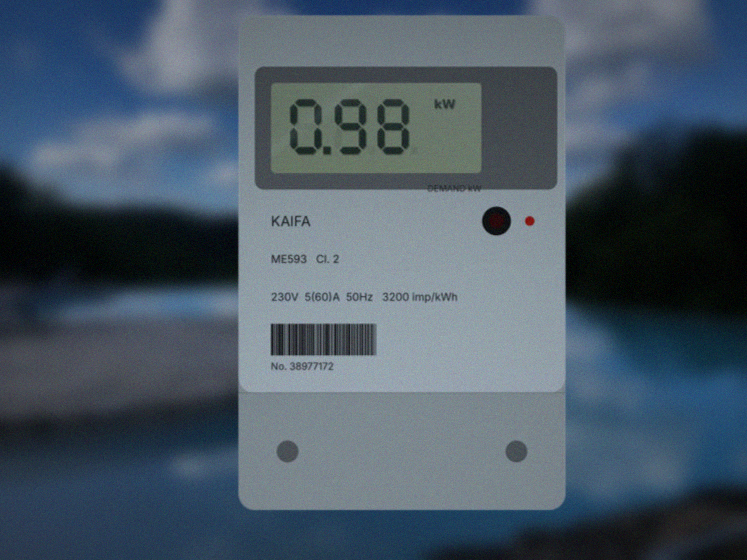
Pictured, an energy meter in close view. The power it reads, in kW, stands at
0.98 kW
